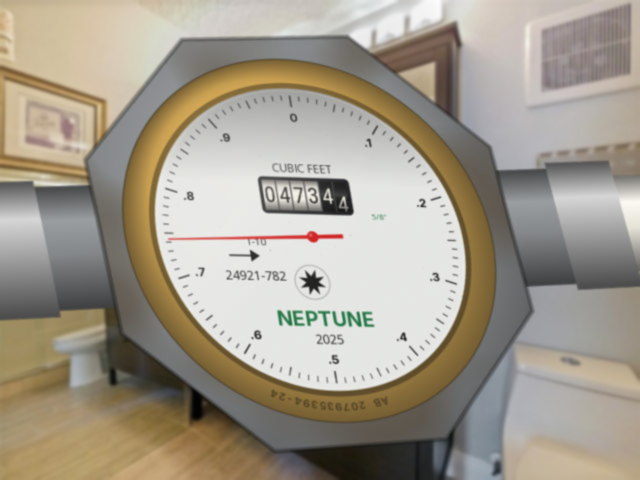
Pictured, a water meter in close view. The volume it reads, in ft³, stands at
47343.74 ft³
